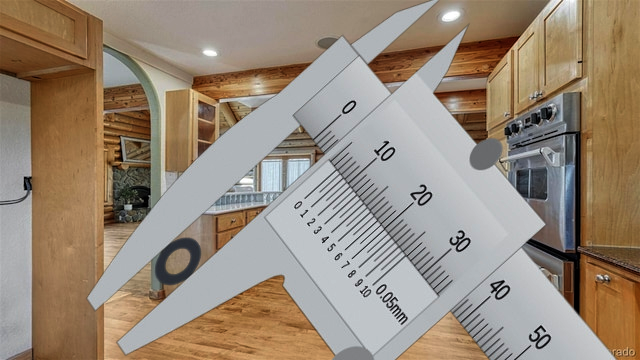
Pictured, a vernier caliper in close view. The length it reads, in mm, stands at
6.8 mm
